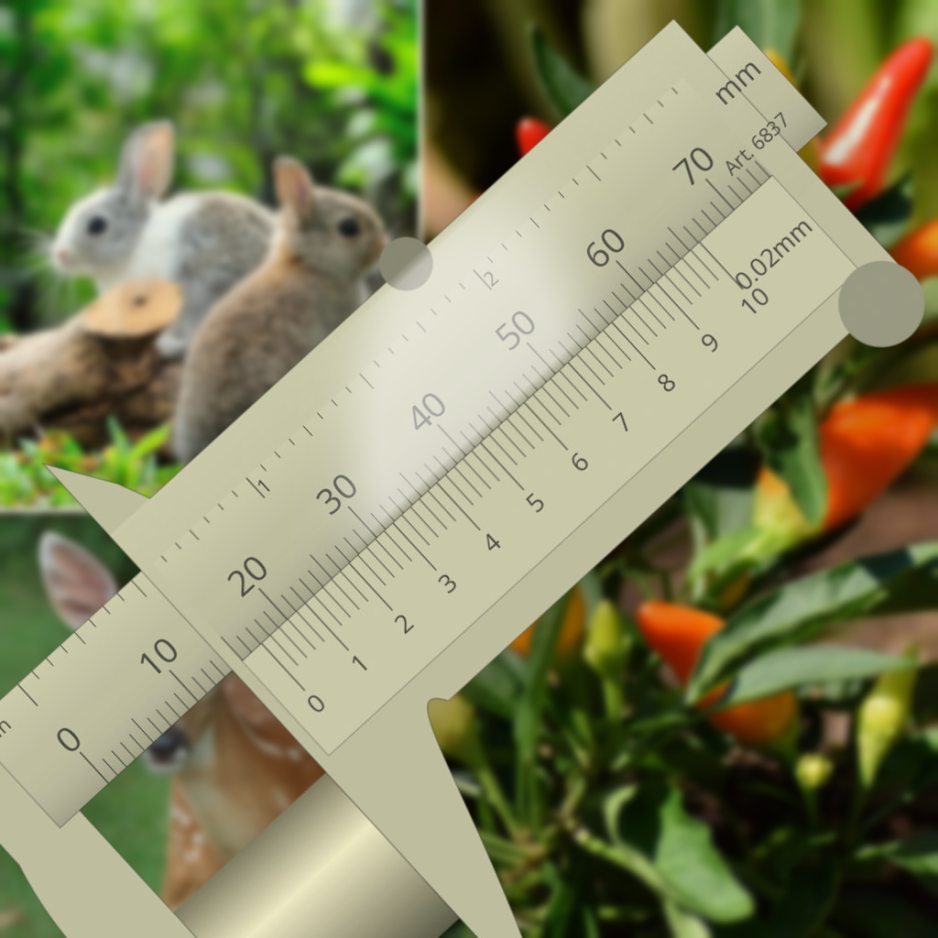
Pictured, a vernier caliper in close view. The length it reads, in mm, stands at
17.1 mm
